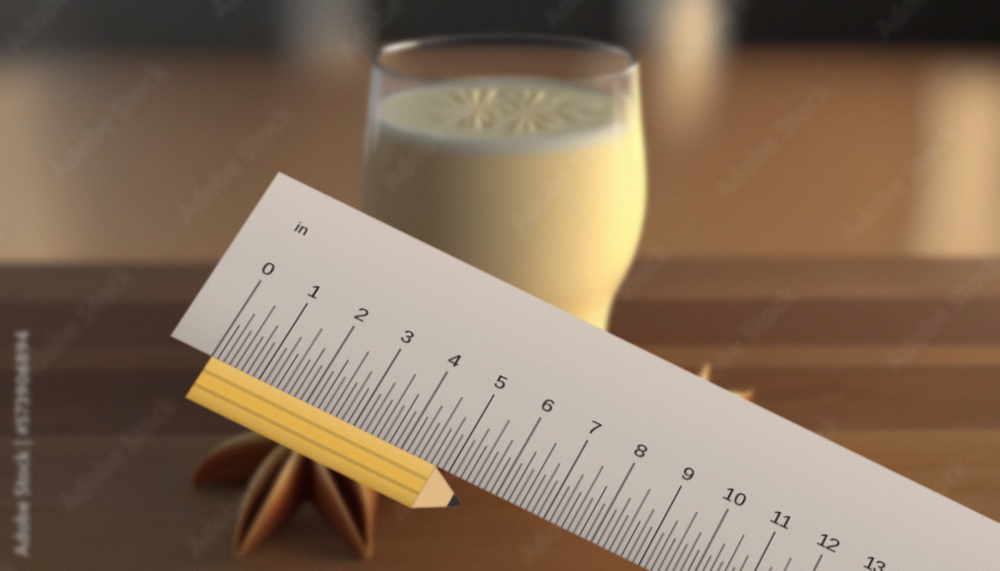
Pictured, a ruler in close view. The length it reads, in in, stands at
5.5 in
